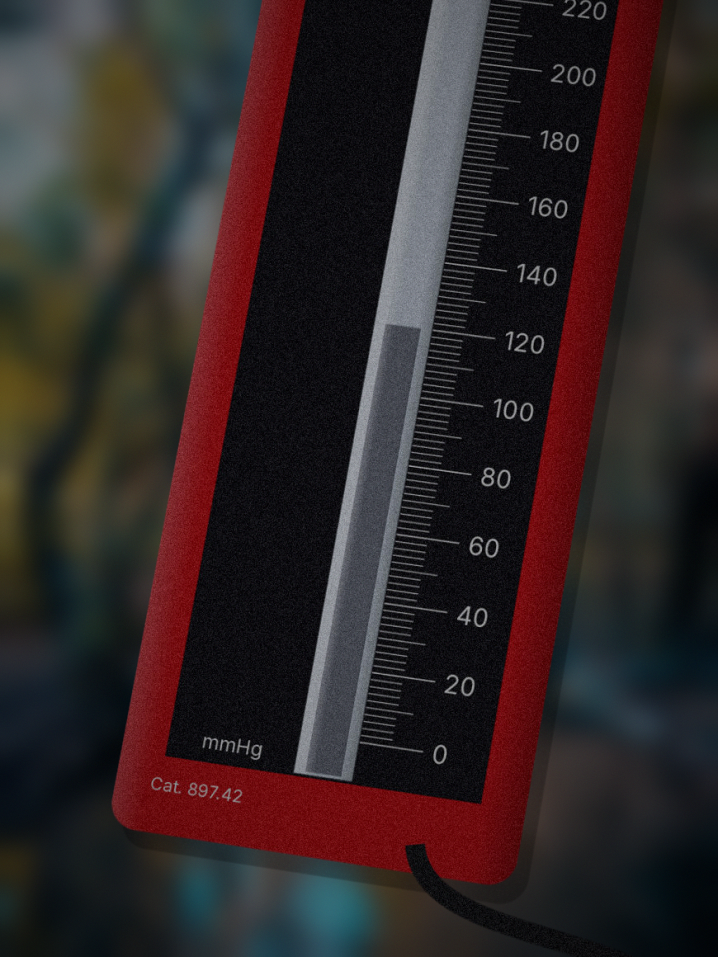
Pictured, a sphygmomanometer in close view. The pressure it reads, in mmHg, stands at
120 mmHg
